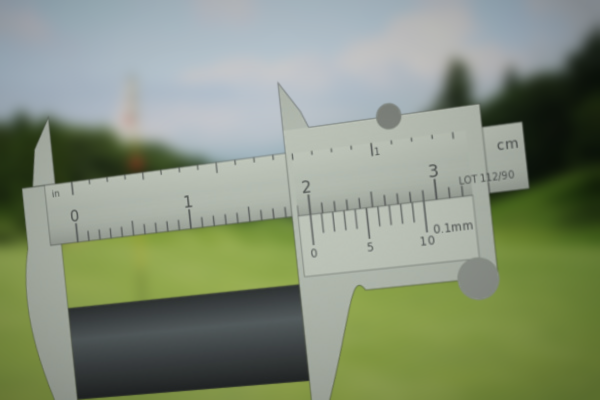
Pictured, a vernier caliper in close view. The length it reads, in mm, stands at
20.0 mm
